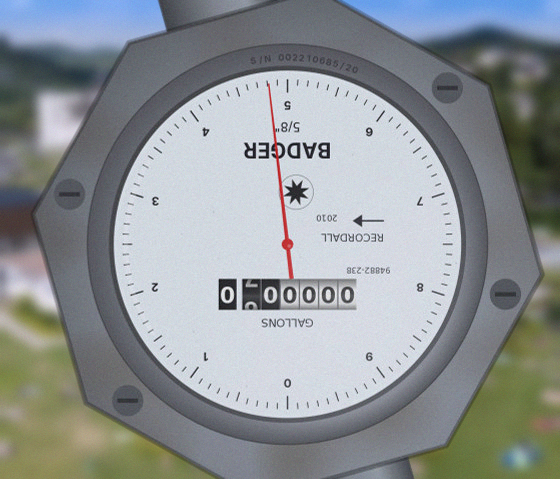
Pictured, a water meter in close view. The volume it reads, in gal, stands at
64.8 gal
